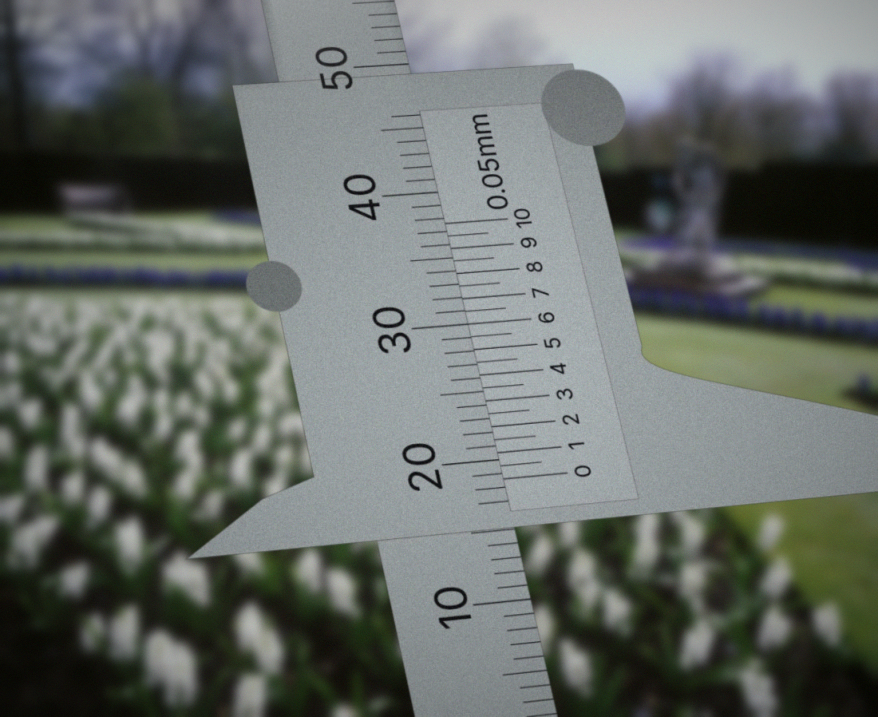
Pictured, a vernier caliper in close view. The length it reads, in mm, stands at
18.6 mm
